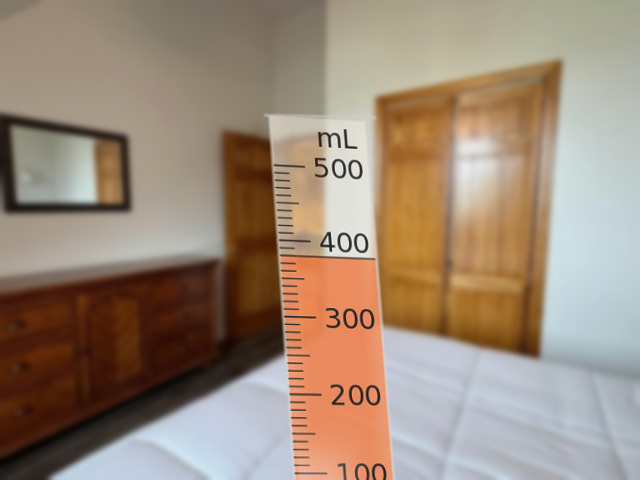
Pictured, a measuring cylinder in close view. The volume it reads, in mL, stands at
380 mL
